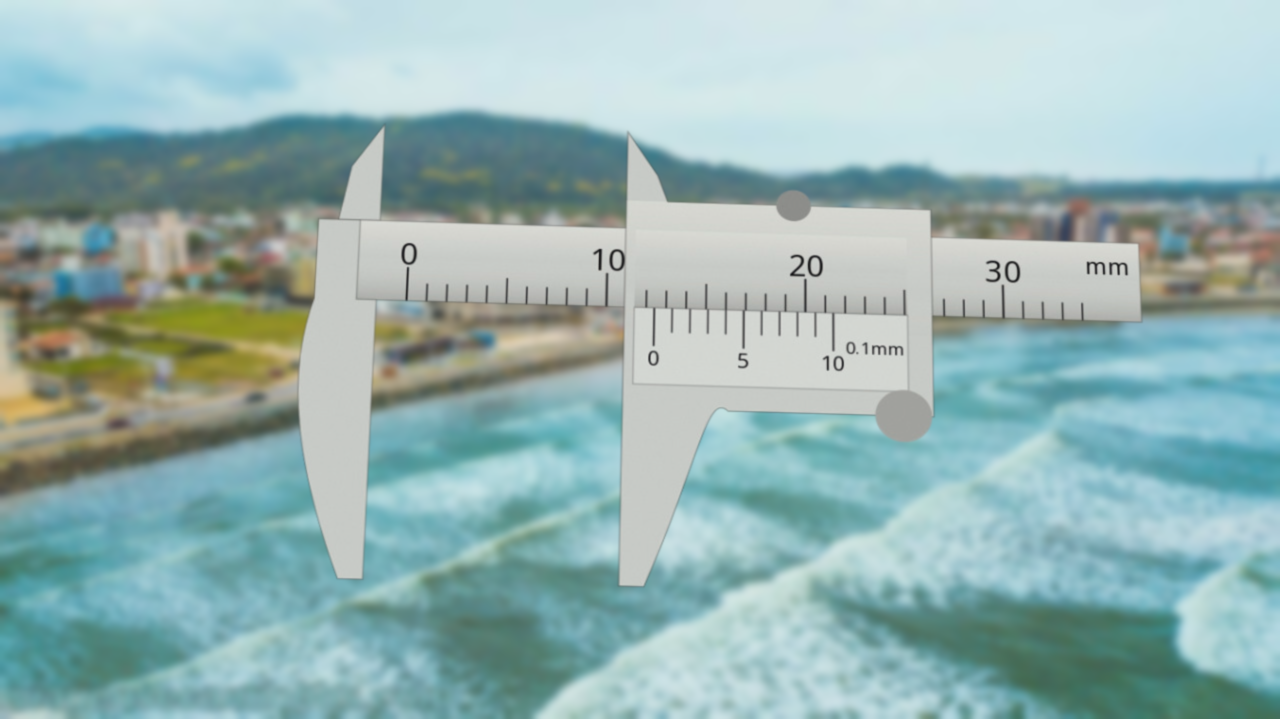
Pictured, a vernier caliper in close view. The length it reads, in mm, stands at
12.4 mm
